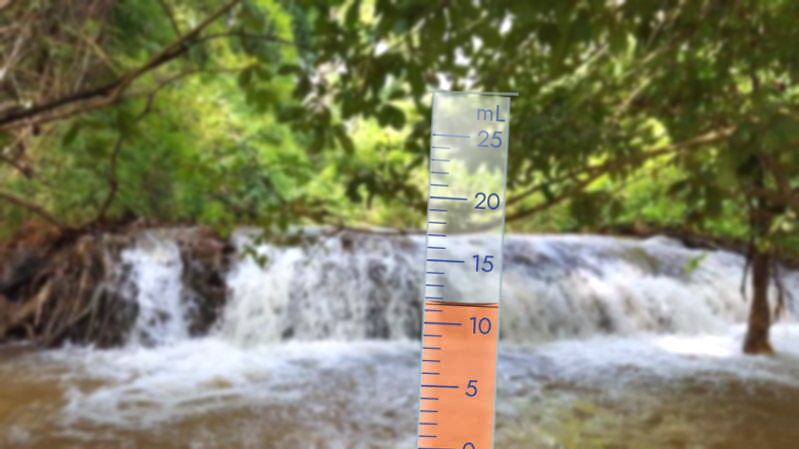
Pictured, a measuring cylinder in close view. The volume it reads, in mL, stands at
11.5 mL
